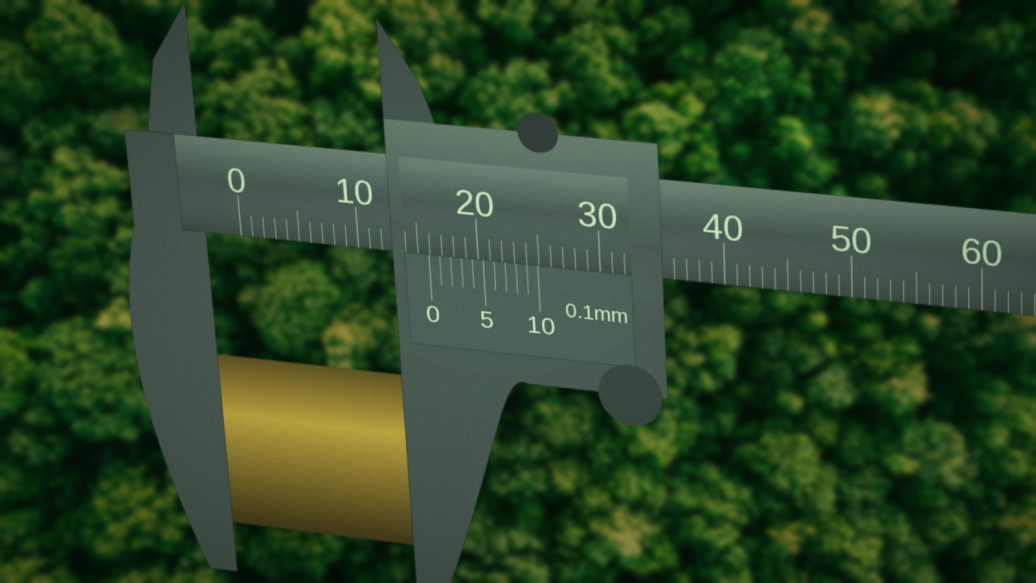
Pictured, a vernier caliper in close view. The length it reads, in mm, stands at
15.9 mm
